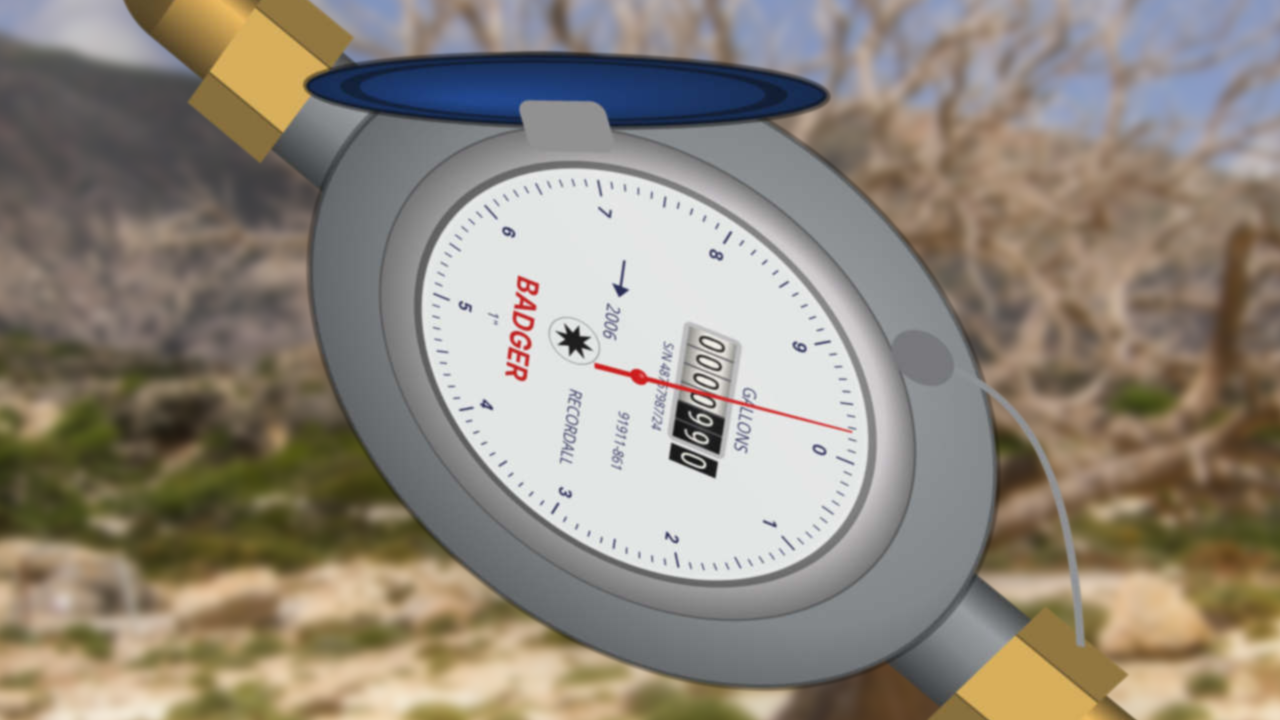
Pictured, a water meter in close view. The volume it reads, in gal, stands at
989.7 gal
